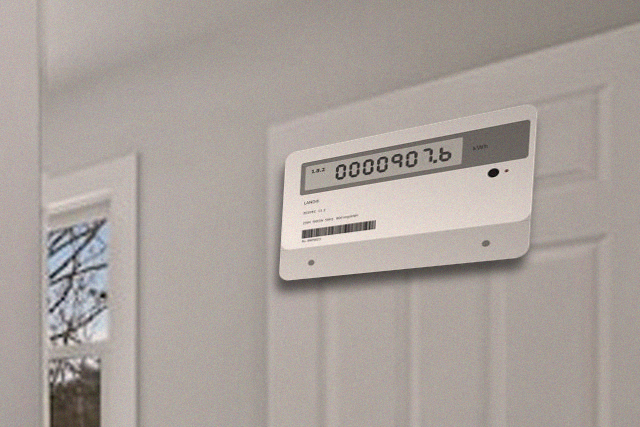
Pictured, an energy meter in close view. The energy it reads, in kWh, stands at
907.6 kWh
